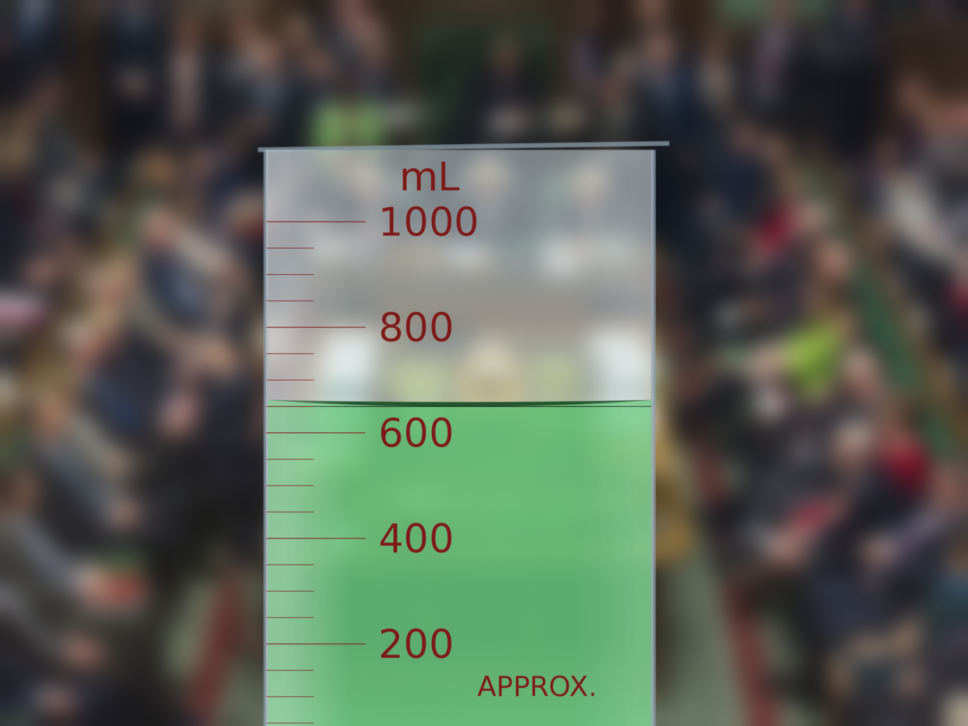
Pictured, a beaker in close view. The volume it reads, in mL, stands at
650 mL
